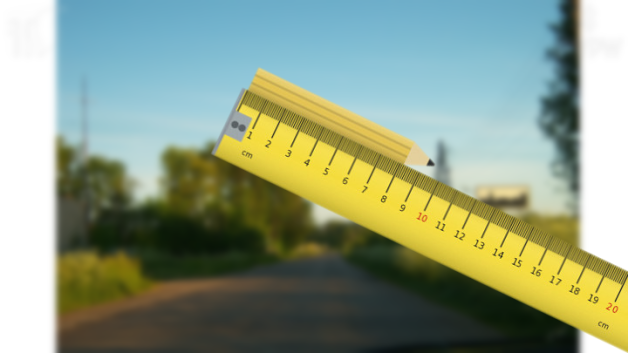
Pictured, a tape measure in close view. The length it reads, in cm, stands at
9.5 cm
